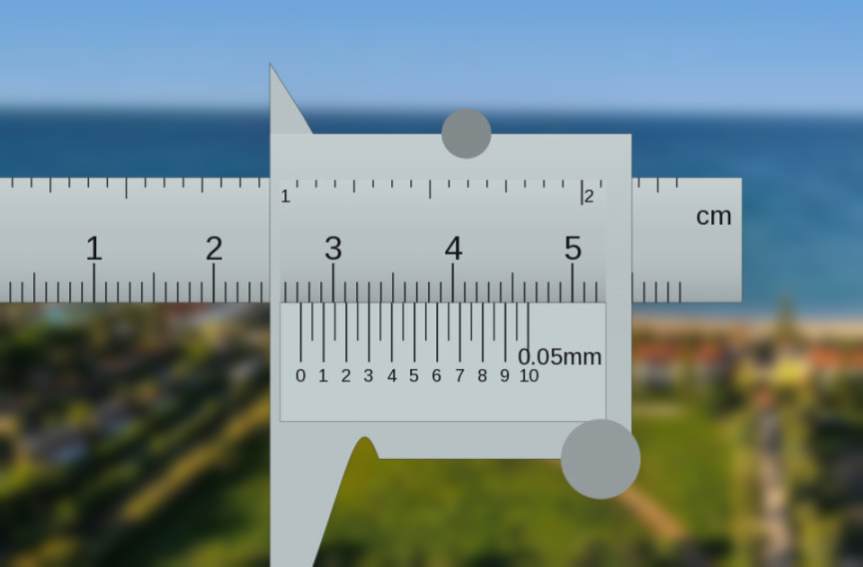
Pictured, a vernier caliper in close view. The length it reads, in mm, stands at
27.3 mm
